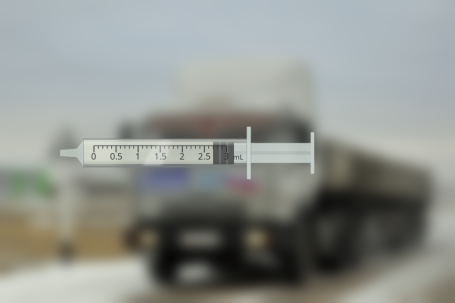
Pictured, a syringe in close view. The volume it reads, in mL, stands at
2.7 mL
